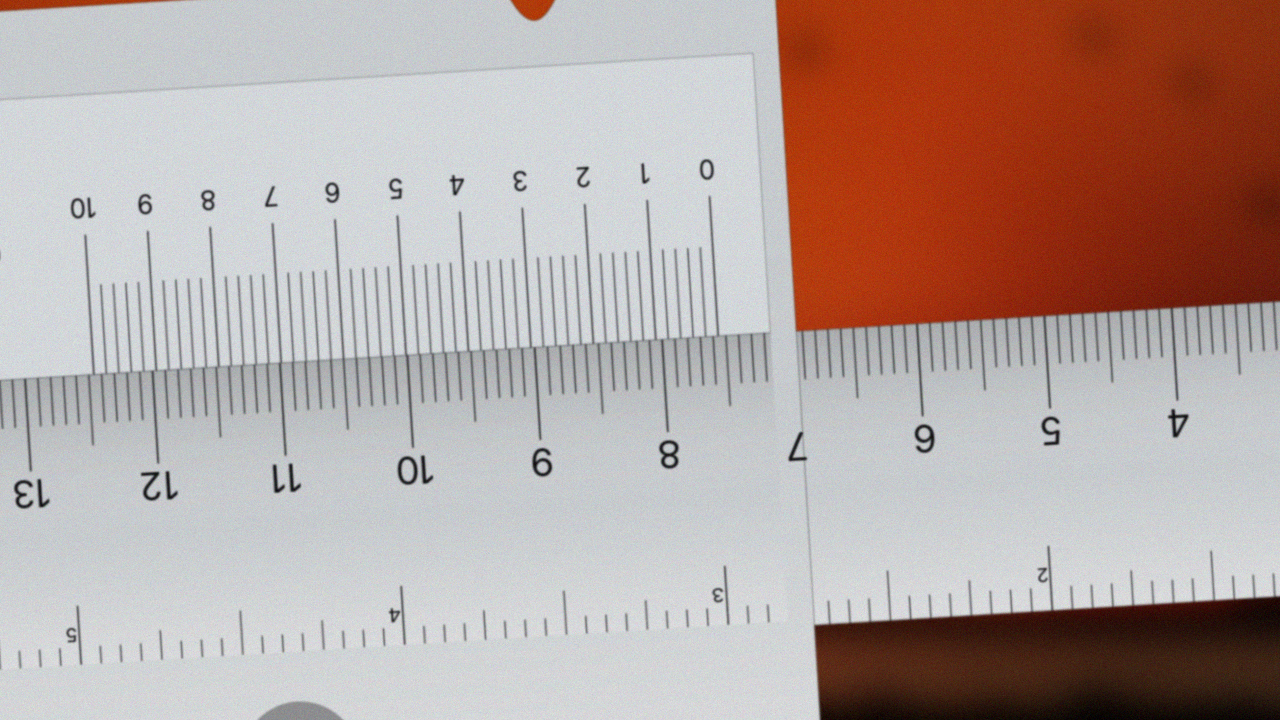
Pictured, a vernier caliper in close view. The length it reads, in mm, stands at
75.6 mm
